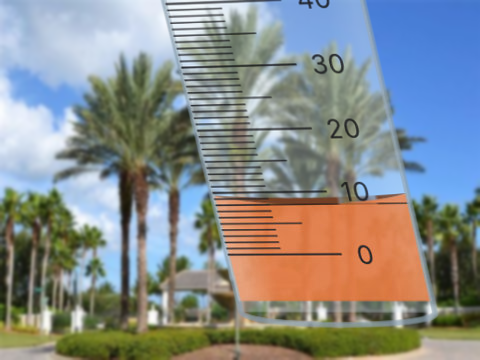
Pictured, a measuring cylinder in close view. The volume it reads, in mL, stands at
8 mL
